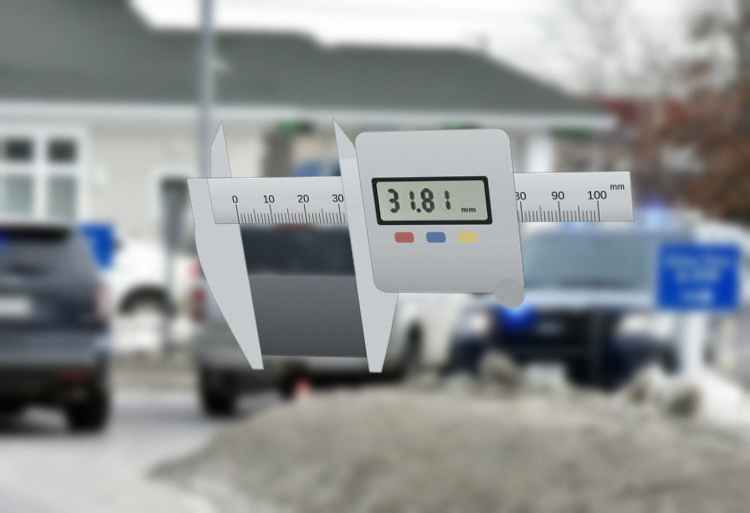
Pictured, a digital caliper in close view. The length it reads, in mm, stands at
31.81 mm
